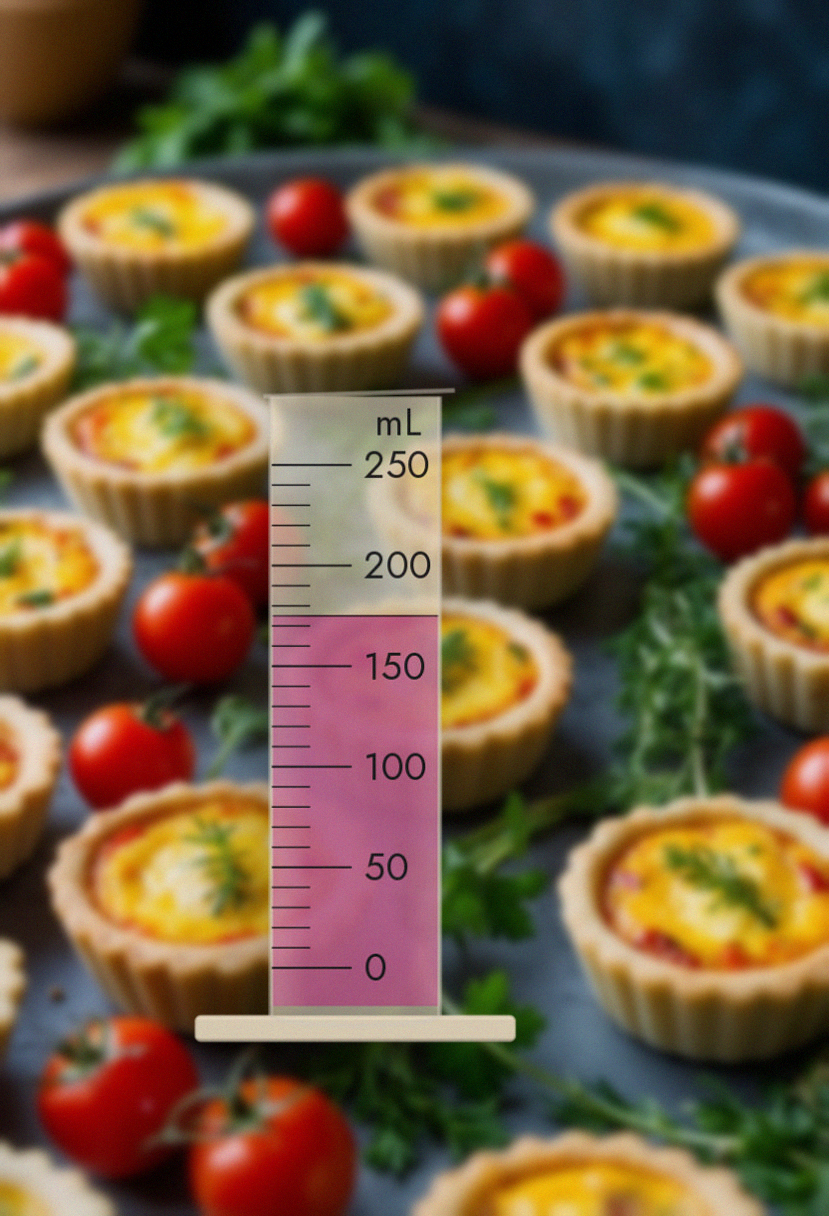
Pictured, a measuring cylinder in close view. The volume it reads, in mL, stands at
175 mL
